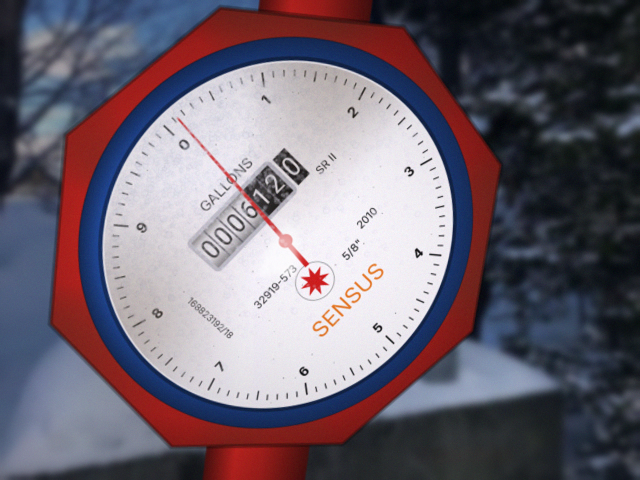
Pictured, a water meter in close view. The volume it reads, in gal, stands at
6120.1 gal
